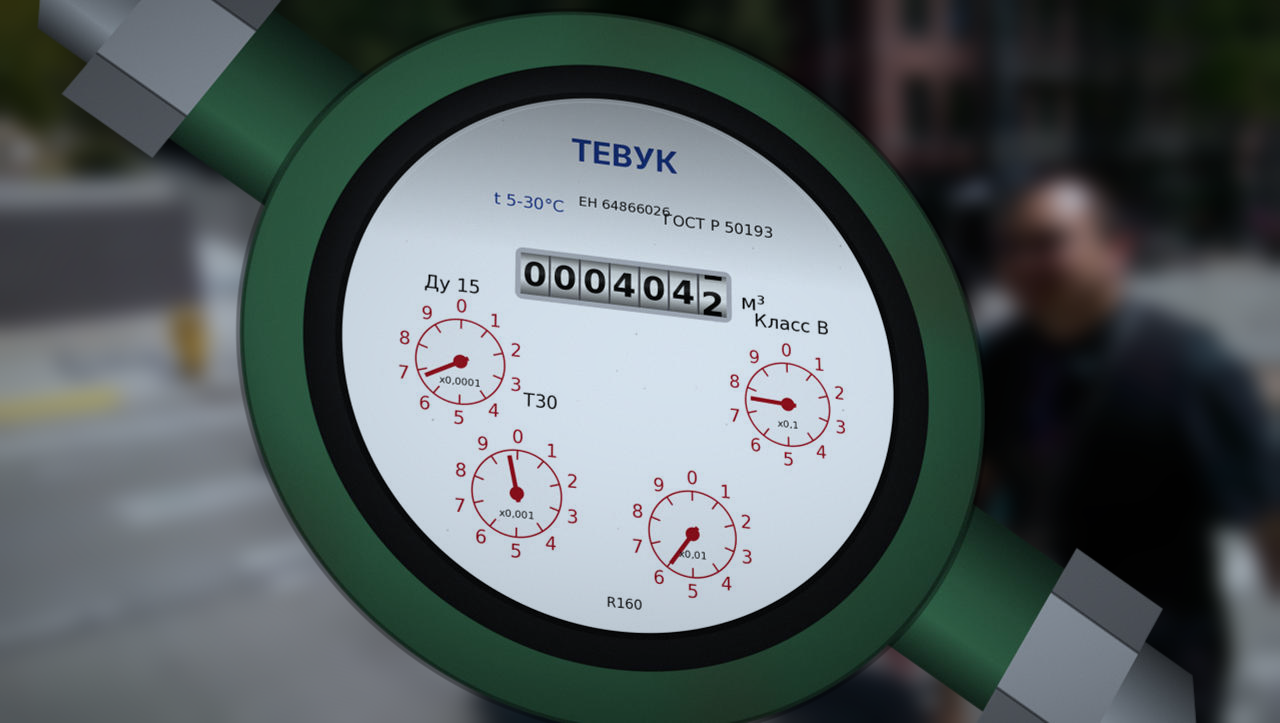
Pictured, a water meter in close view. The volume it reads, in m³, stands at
4041.7596 m³
